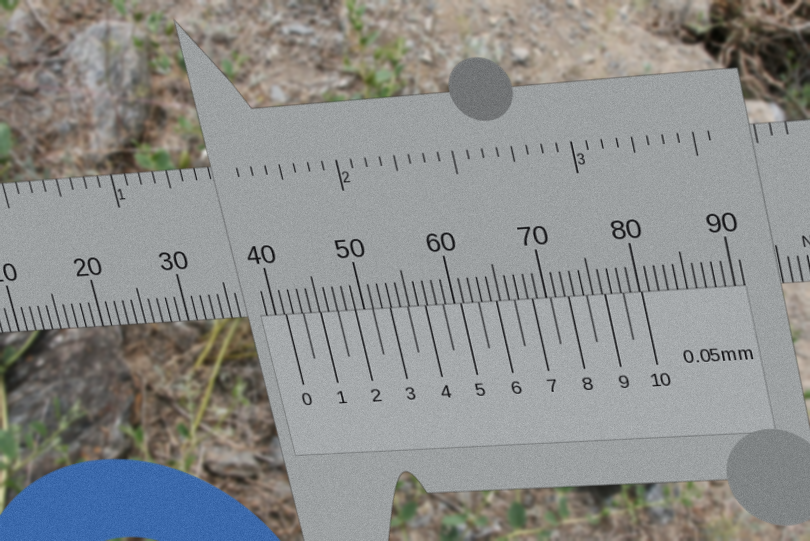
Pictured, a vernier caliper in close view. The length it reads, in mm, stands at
41.2 mm
